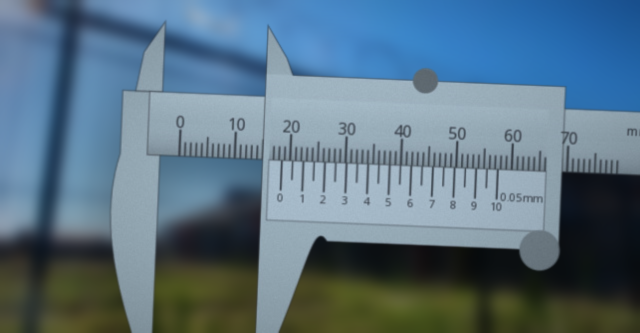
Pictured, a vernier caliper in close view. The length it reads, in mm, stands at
18.5 mm
